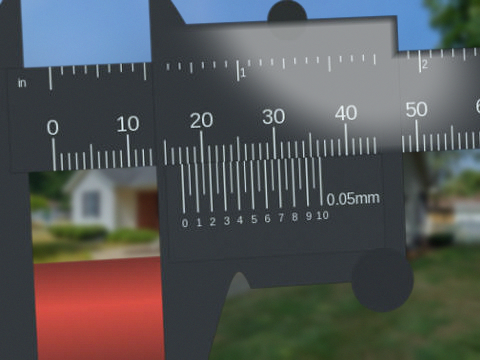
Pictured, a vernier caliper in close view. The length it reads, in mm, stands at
17.2 mm
